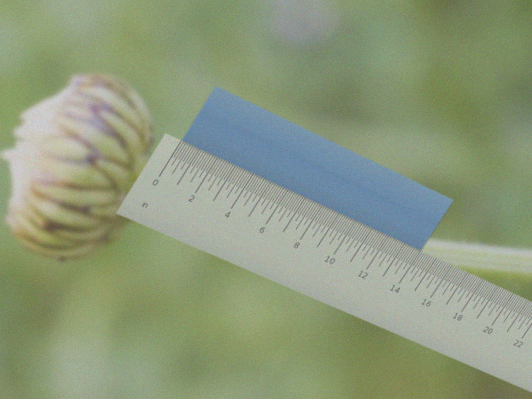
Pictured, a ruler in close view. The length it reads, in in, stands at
14 in
